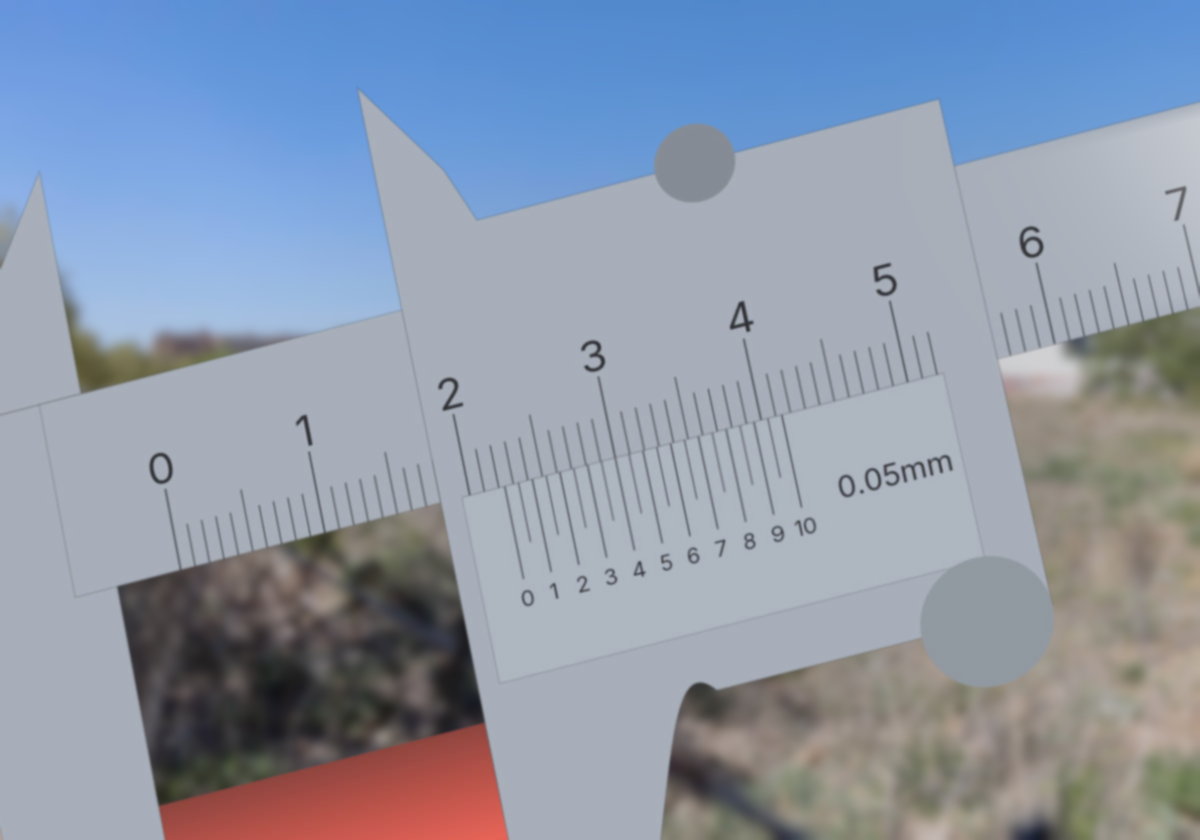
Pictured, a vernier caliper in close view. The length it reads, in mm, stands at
22.4 mm
